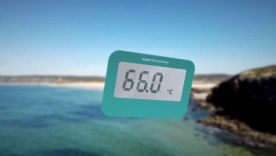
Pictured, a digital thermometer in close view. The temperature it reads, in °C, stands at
66.0 °C
